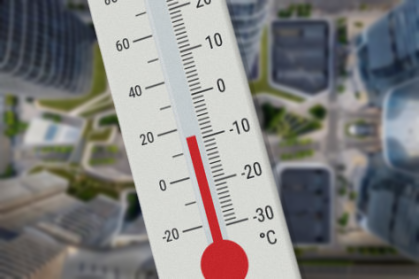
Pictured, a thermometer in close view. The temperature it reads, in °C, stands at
-9 °C
